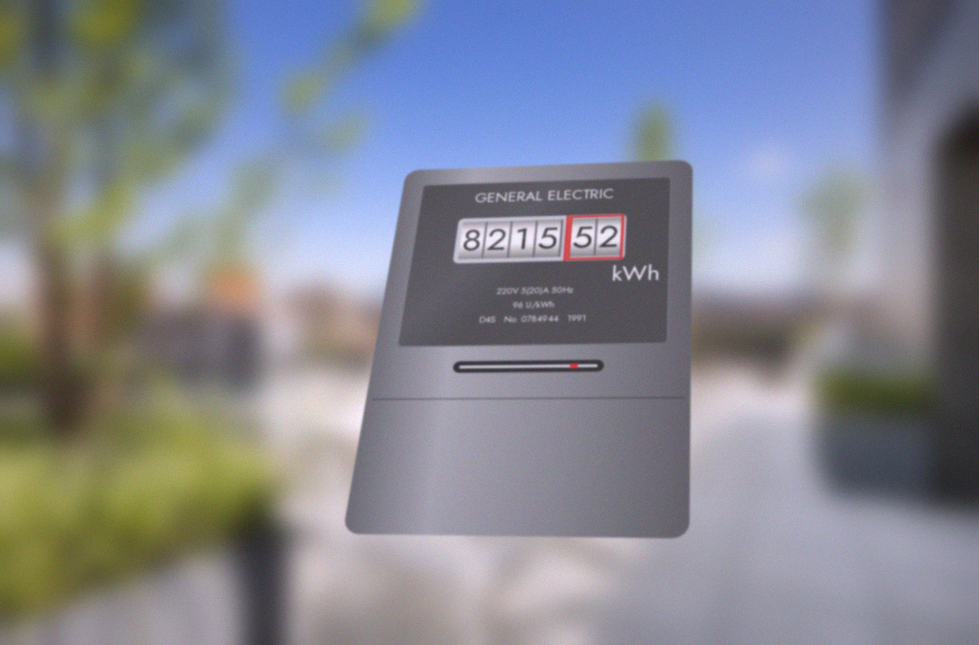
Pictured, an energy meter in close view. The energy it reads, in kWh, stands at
8215.52 kWh
